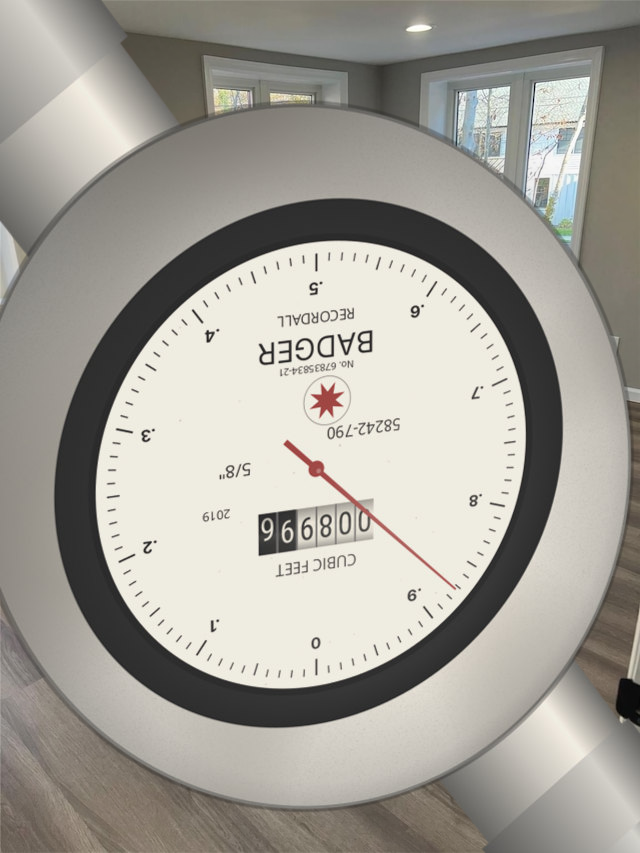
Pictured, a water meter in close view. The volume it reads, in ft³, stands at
8995.87 ft³
